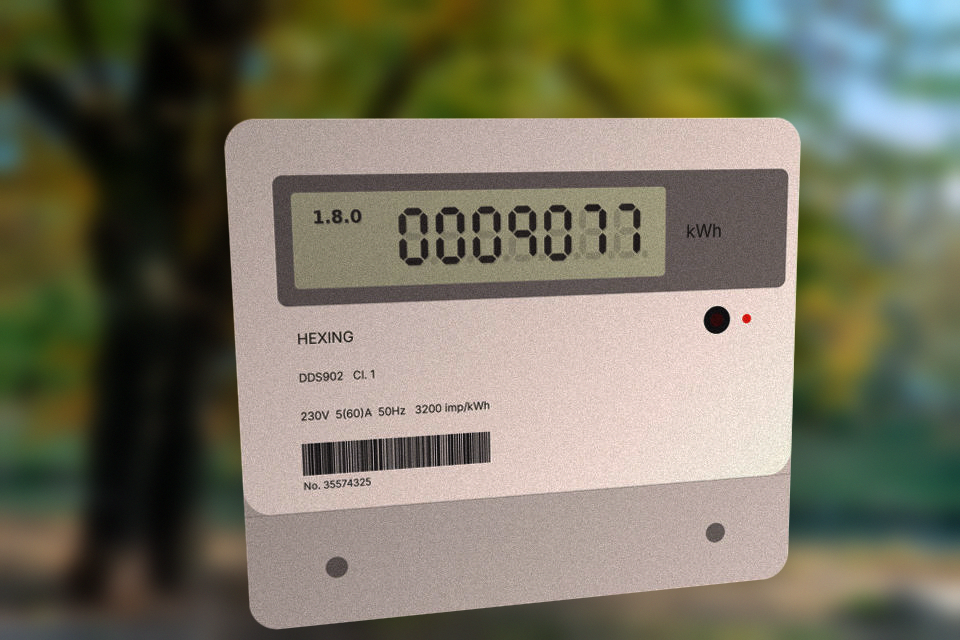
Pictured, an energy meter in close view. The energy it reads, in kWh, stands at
9077 kWh
